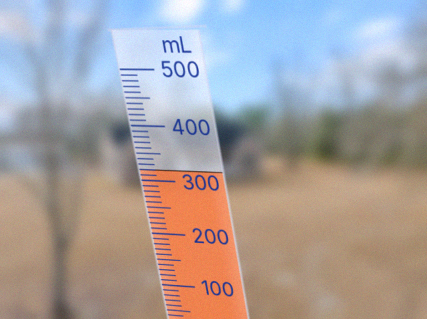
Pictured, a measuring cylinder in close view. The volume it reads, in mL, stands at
320 mL
